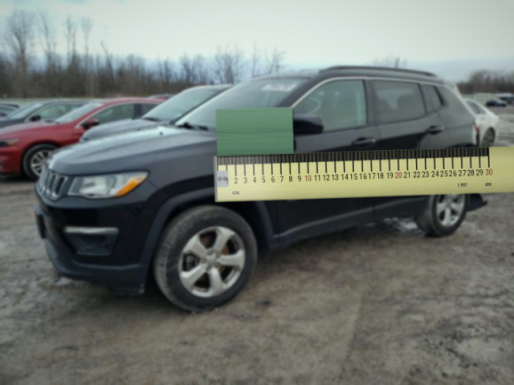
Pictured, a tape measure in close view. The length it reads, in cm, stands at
8.5 cm
